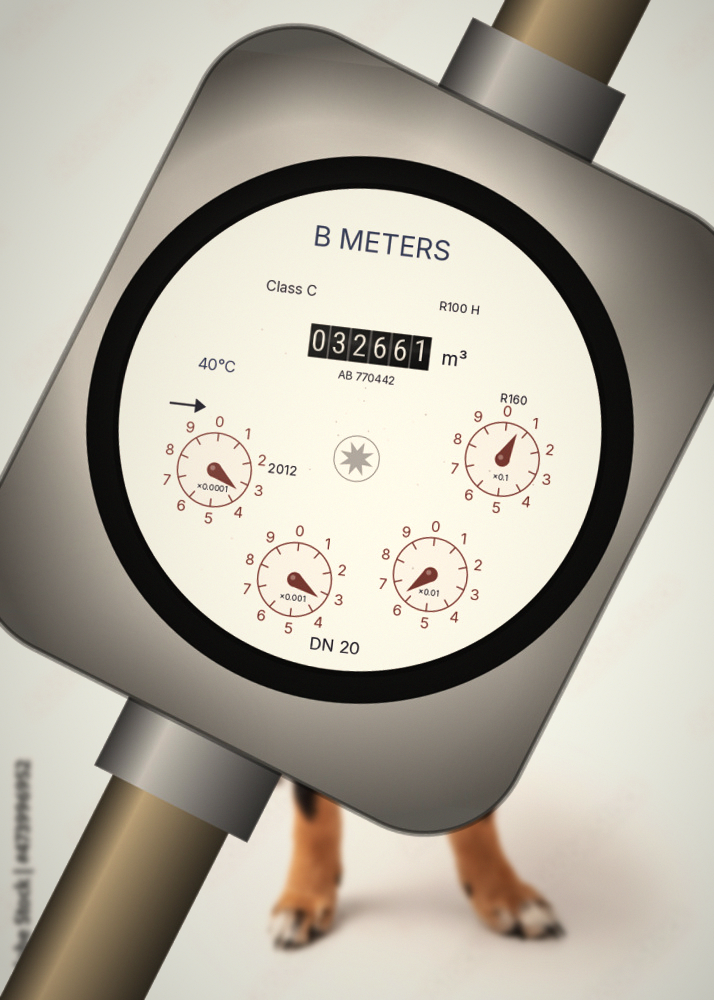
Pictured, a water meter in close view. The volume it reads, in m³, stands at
32661.0633 m³
